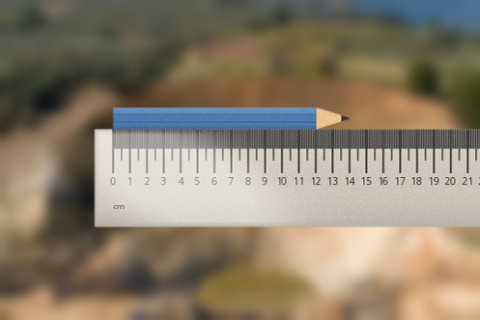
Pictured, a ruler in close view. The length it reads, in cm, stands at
14 cm
